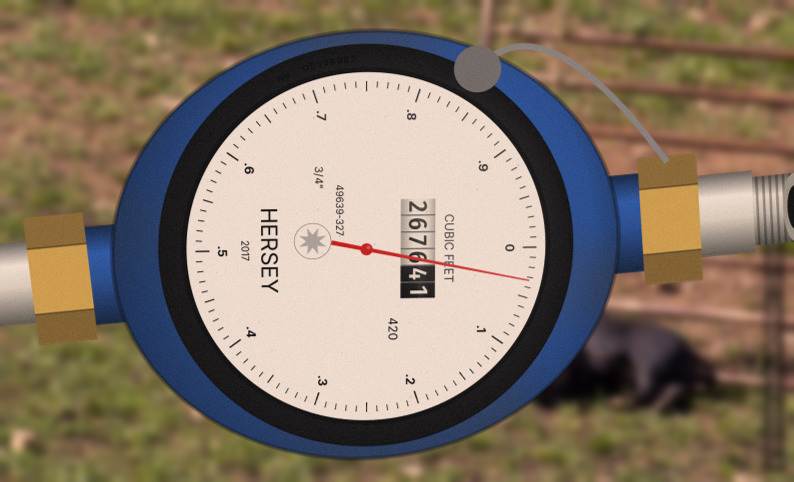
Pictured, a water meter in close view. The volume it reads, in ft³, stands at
267641.03 ft³
